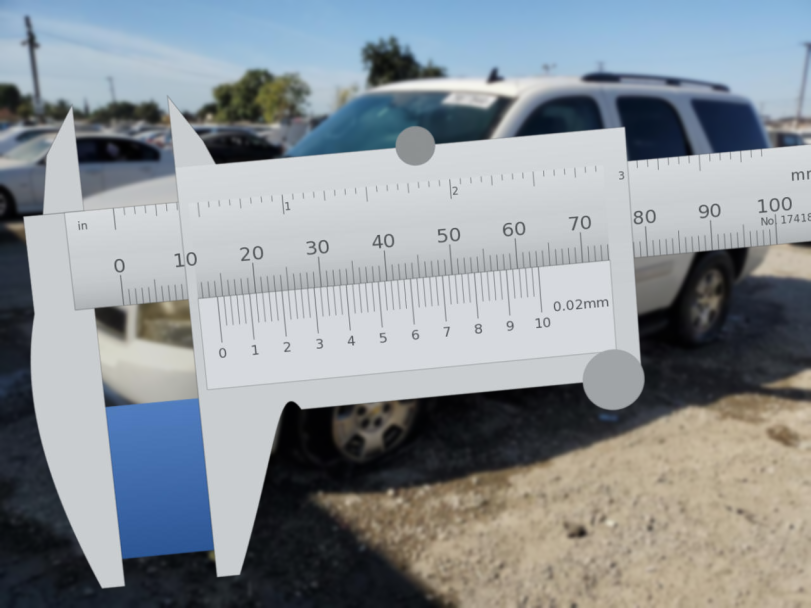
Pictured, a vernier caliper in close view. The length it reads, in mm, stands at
14.2 mm
